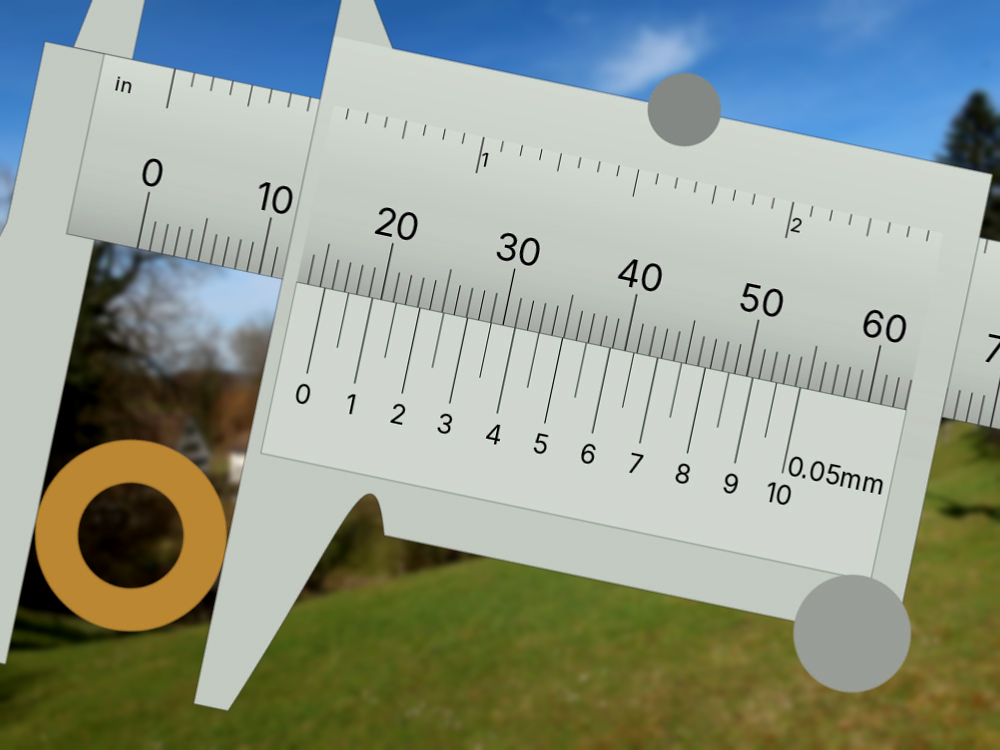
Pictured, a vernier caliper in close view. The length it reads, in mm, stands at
15.4 mm
